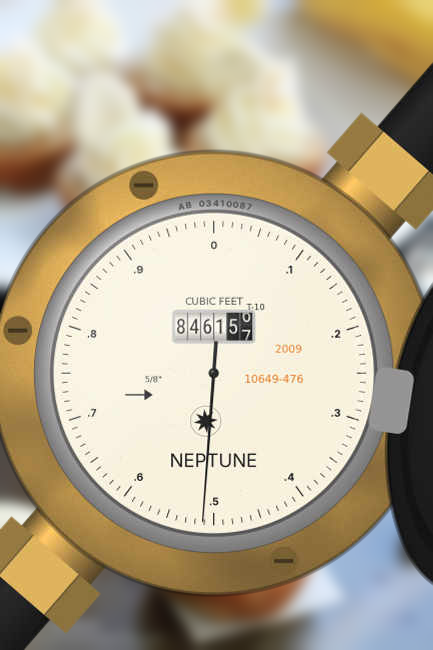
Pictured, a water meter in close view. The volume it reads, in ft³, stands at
846156.51 ft³
